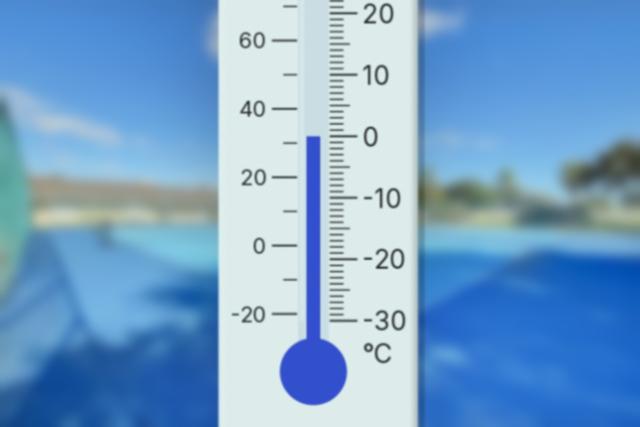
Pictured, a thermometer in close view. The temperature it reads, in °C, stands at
0 °C
